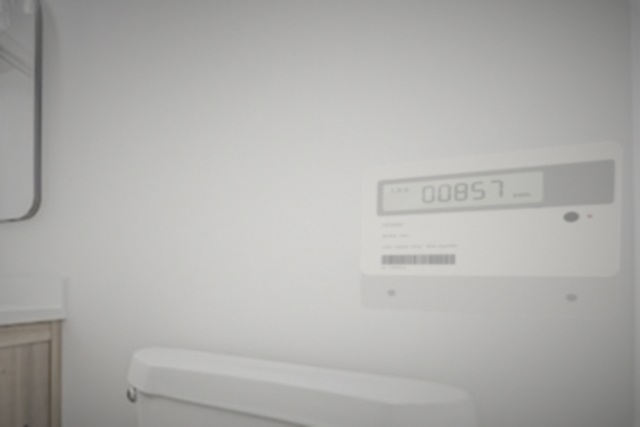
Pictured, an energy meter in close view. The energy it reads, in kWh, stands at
857 kWh
